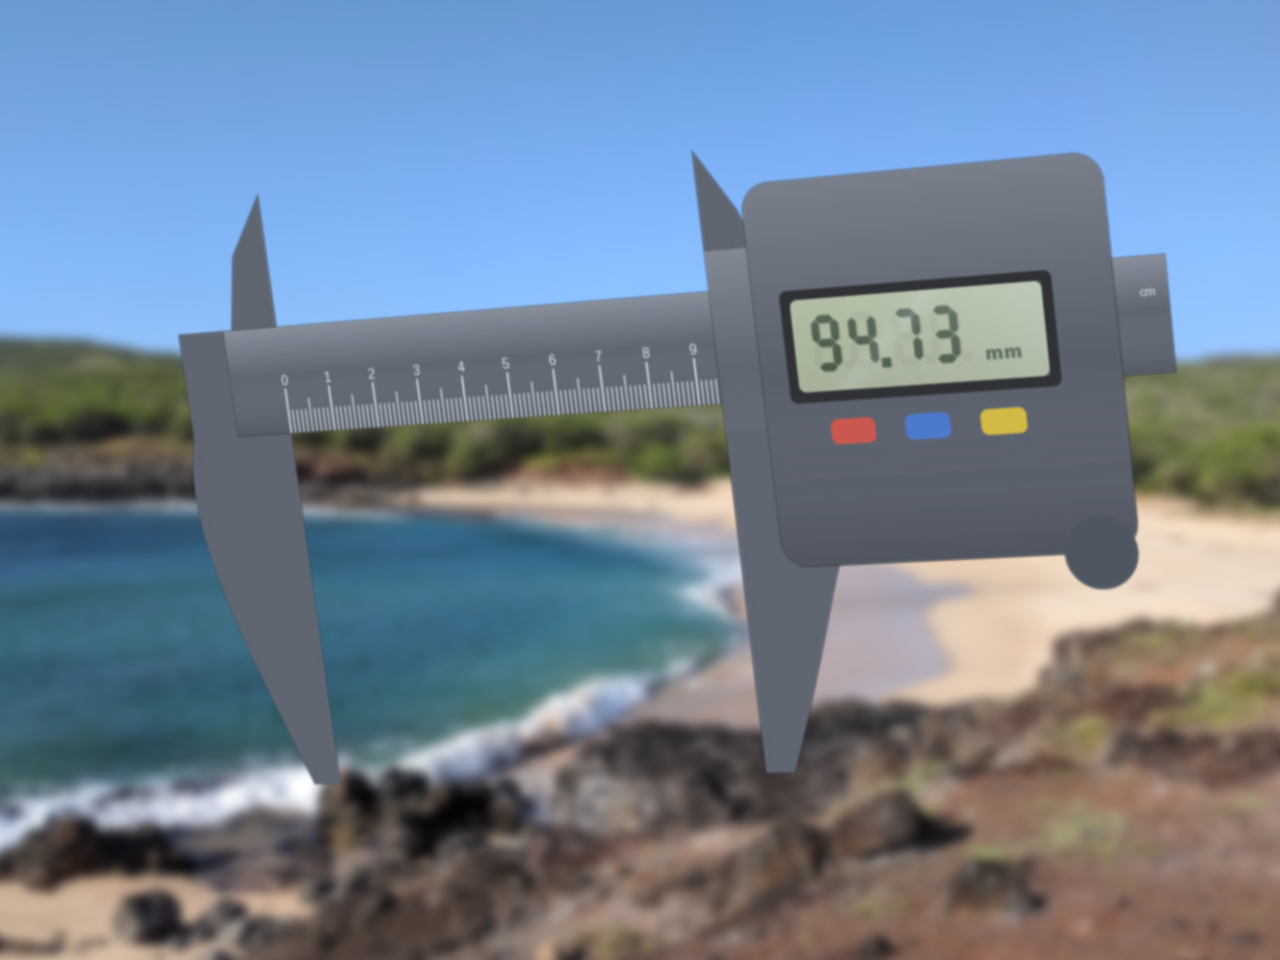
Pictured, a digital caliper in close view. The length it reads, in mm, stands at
94.73 mm
